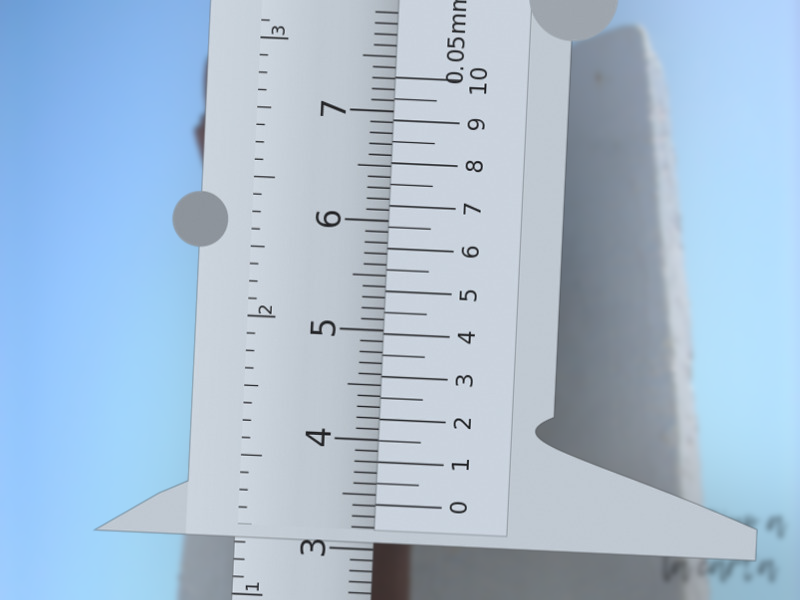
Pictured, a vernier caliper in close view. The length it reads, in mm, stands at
34.1 mm
